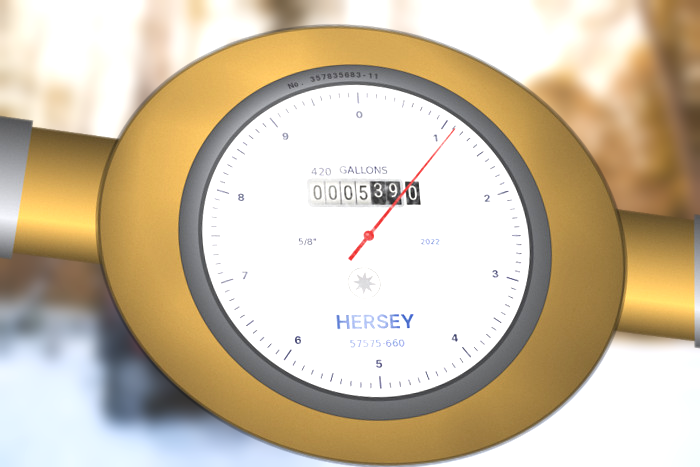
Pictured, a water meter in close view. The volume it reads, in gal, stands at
5391.1 gal
